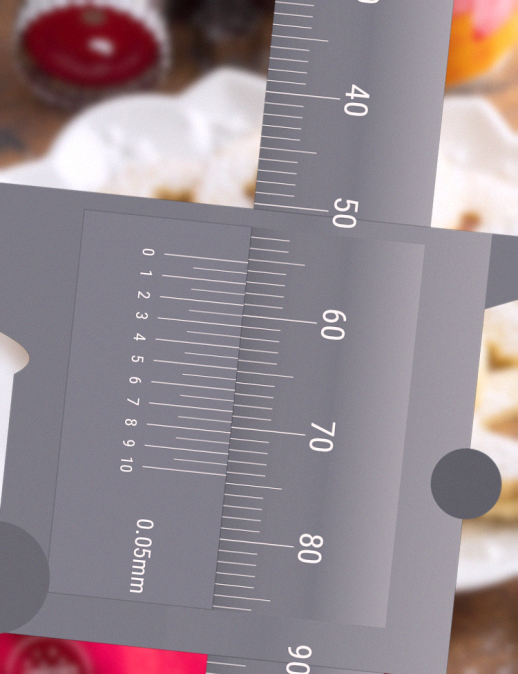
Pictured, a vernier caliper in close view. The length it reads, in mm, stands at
55.3 mm
